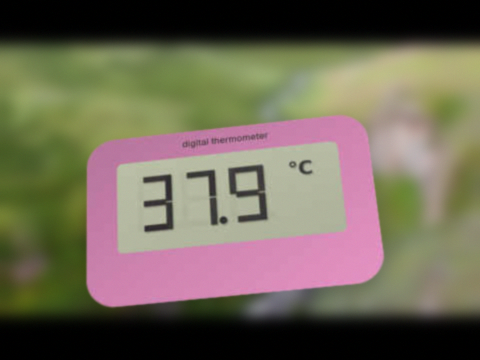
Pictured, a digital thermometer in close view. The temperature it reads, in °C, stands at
37.9 °C
